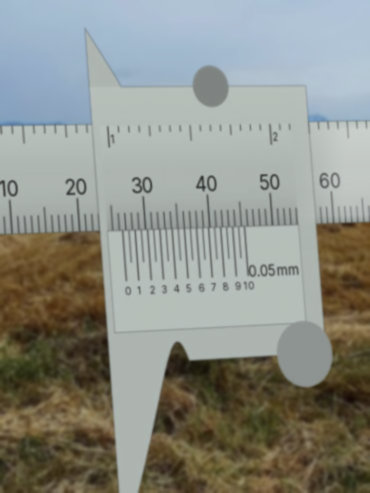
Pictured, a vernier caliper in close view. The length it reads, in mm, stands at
26.5 mm
